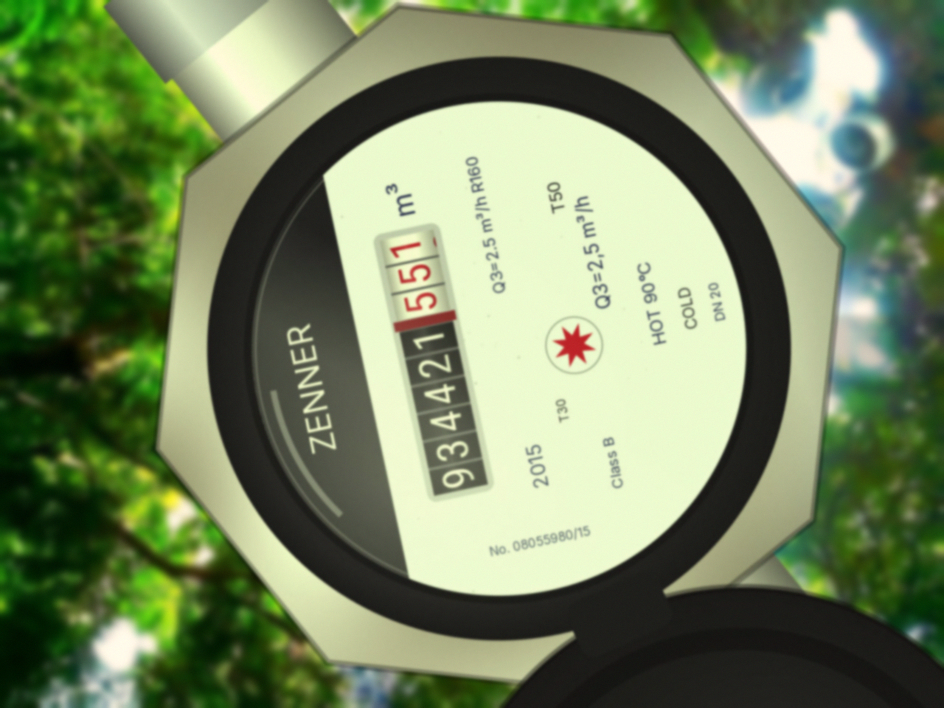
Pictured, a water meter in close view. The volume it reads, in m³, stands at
934421.551 m³
